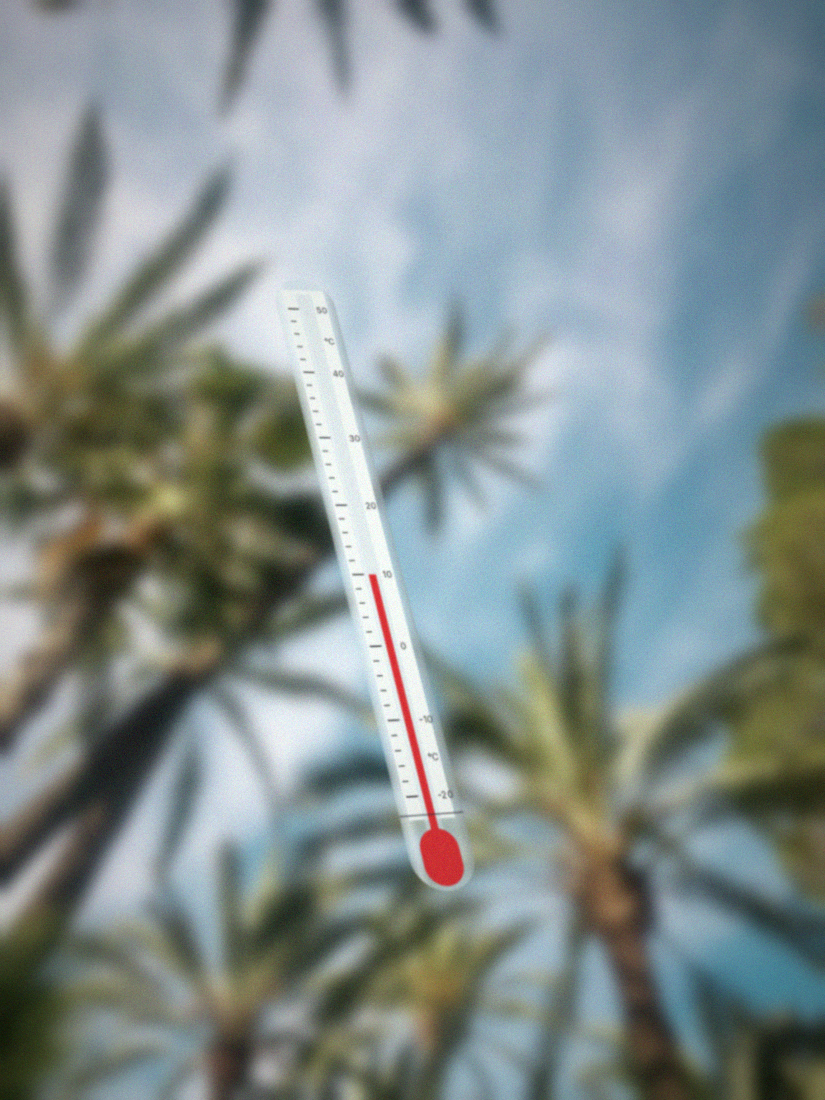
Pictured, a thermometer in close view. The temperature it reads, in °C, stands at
10 °C
